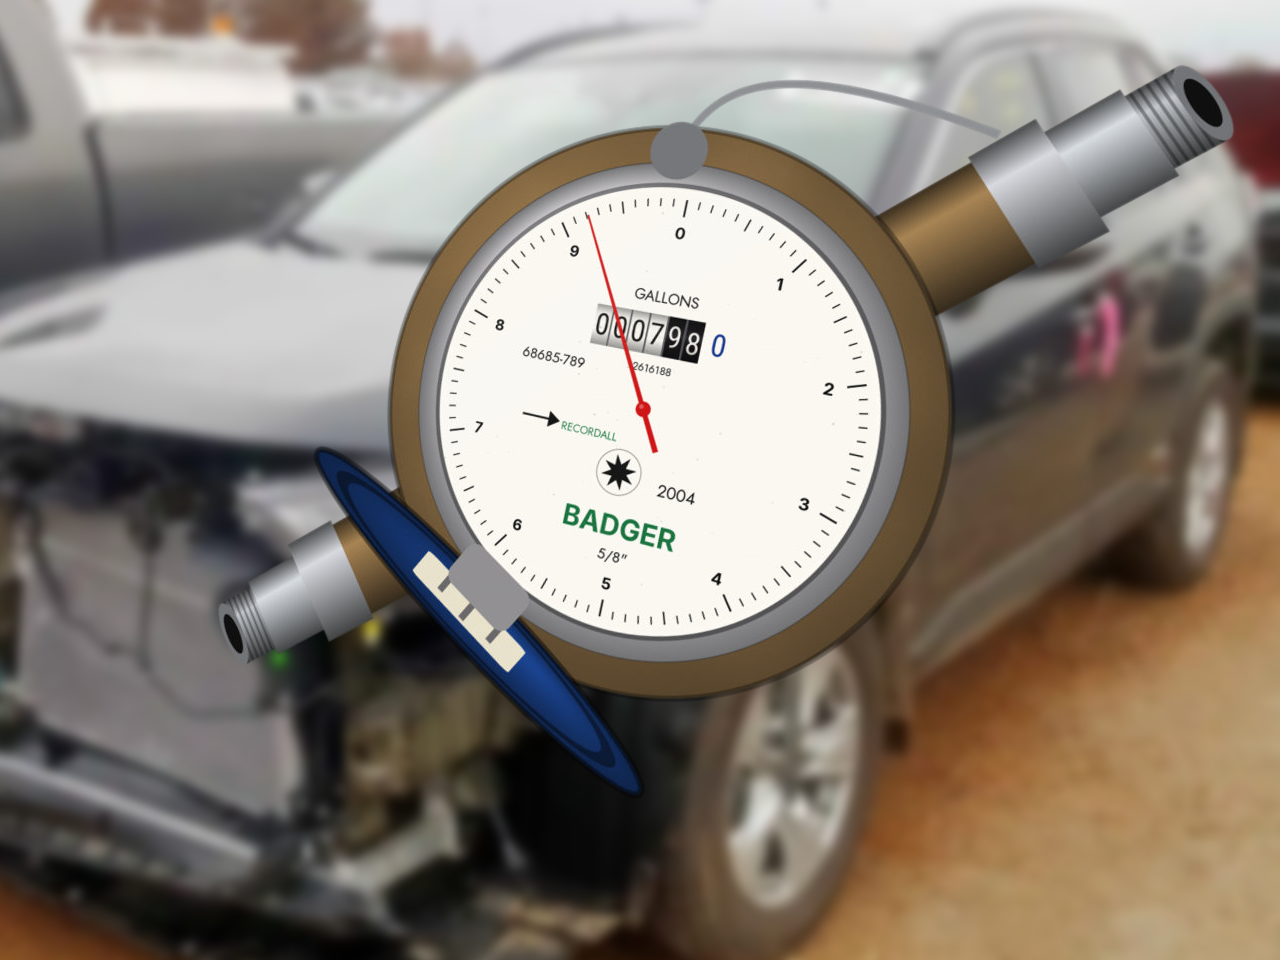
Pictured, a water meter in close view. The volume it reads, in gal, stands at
7979.2 gal
